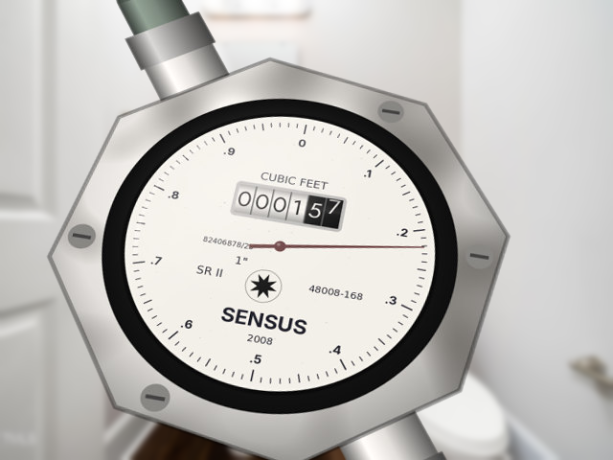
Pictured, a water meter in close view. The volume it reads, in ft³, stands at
157.22 ft³
